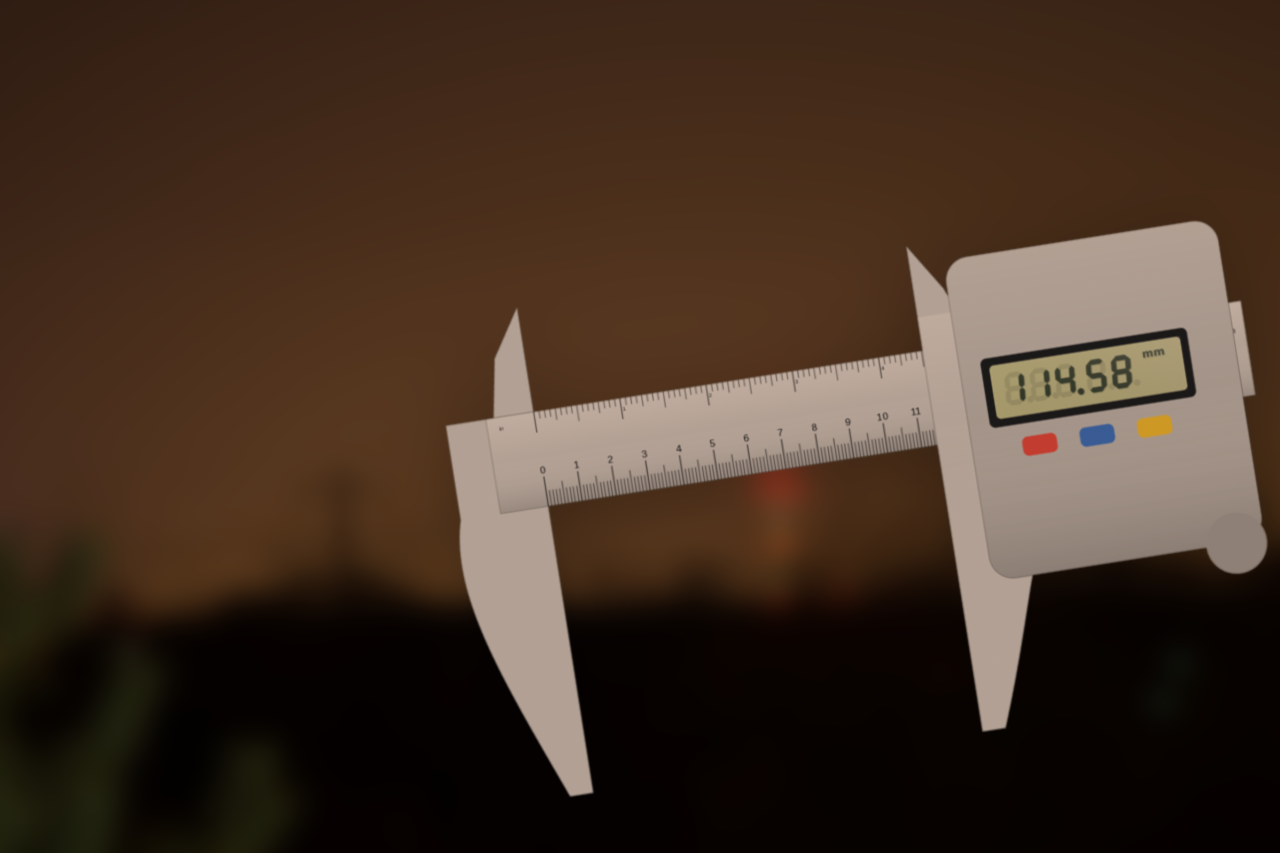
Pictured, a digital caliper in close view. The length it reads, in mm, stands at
114.58 mm
